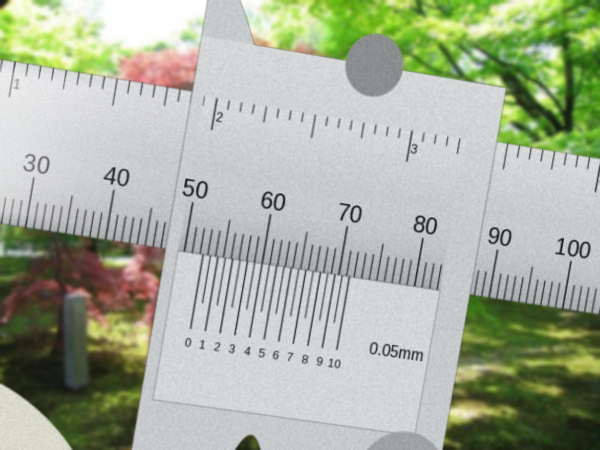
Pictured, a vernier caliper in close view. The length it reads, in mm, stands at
52.4 mm
